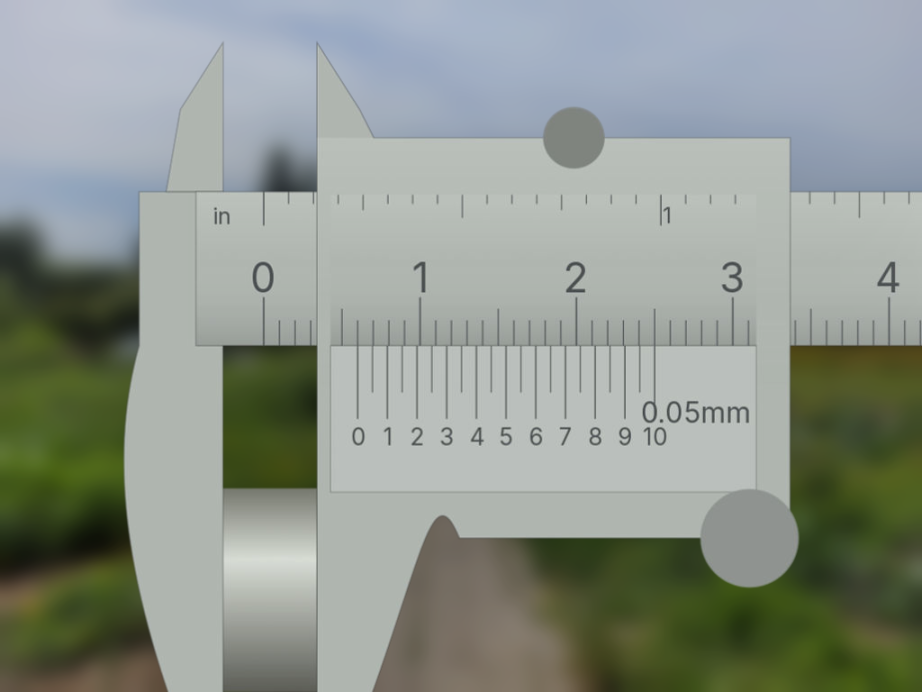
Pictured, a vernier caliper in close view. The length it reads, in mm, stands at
6.0 mm
